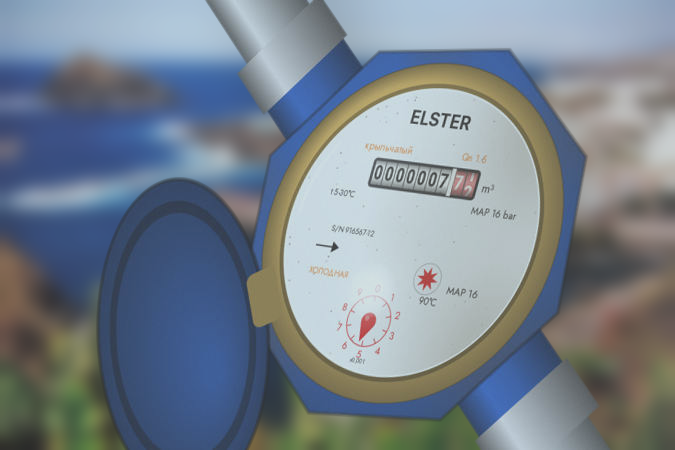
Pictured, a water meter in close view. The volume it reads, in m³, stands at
7.715 m³
